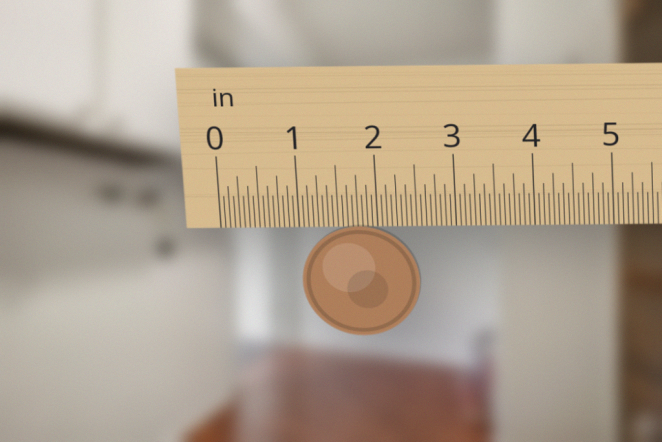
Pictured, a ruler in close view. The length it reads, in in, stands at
1.5 in
